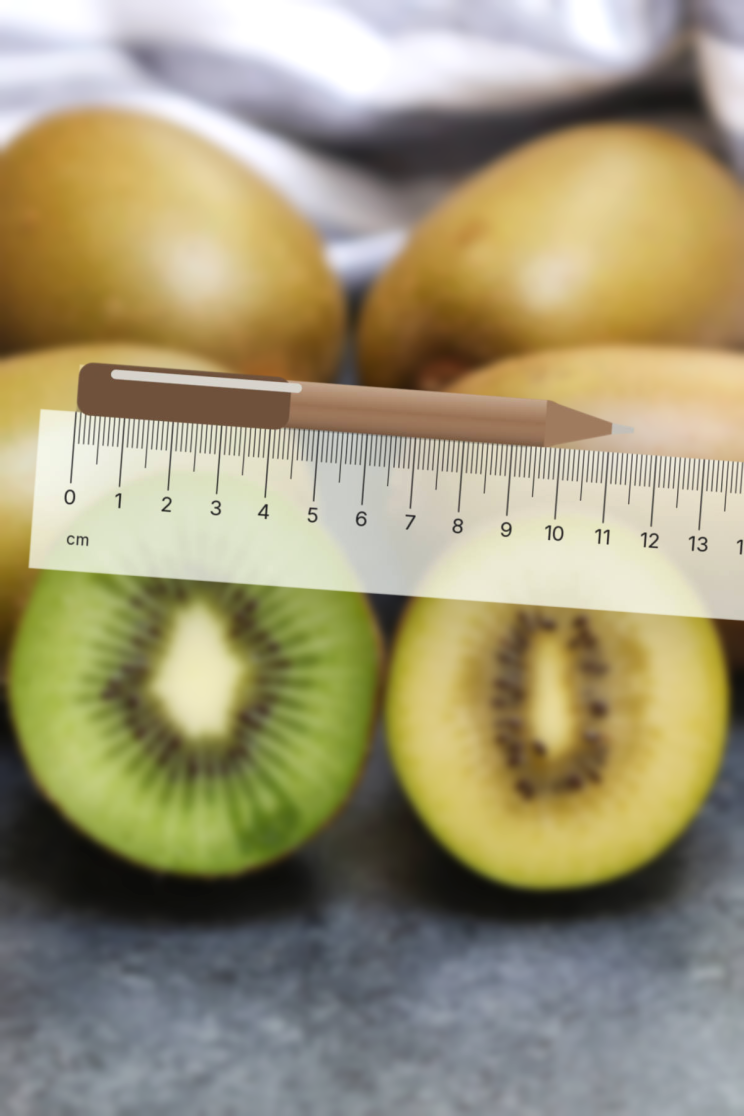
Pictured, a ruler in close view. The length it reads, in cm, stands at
11.5 cm
